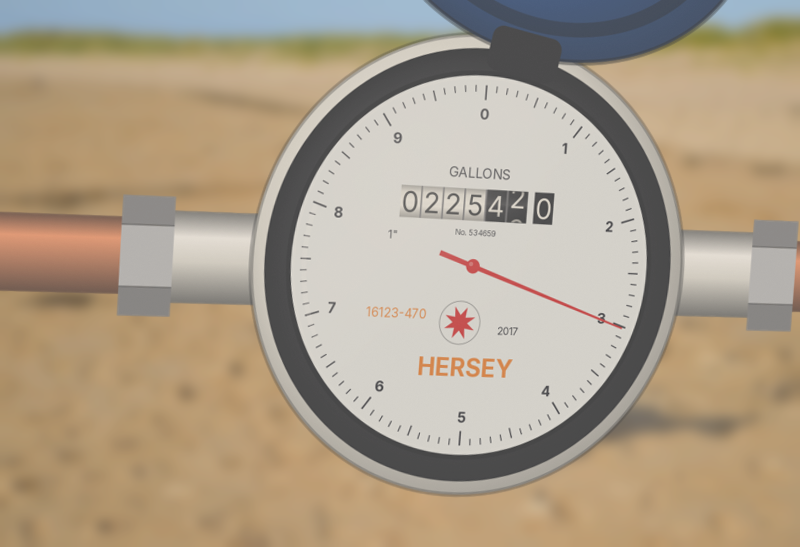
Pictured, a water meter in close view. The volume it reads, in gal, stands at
225423.0 gal
